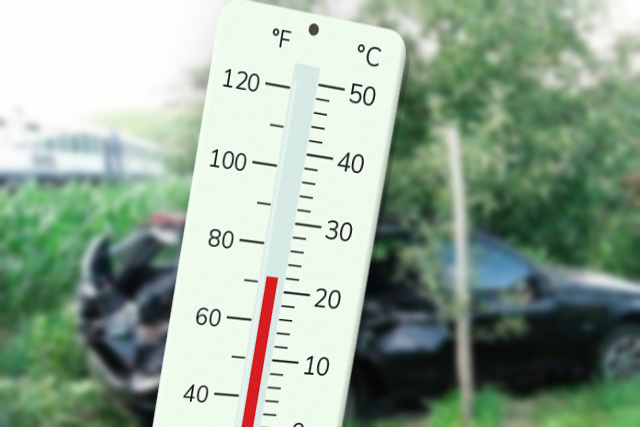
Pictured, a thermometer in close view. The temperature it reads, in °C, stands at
22 °C
